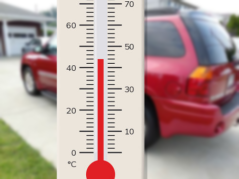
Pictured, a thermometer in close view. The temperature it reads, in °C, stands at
44 °C
